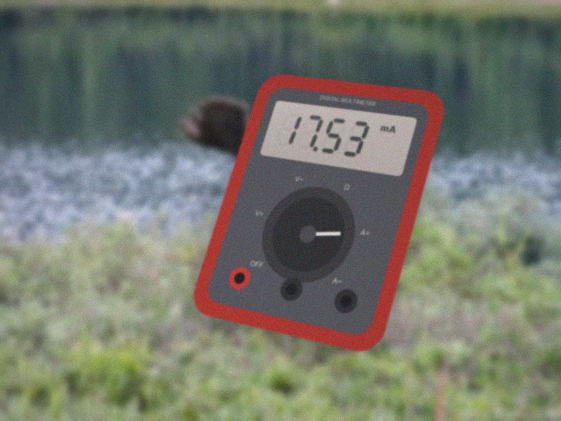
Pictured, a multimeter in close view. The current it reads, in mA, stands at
17.53 mA
